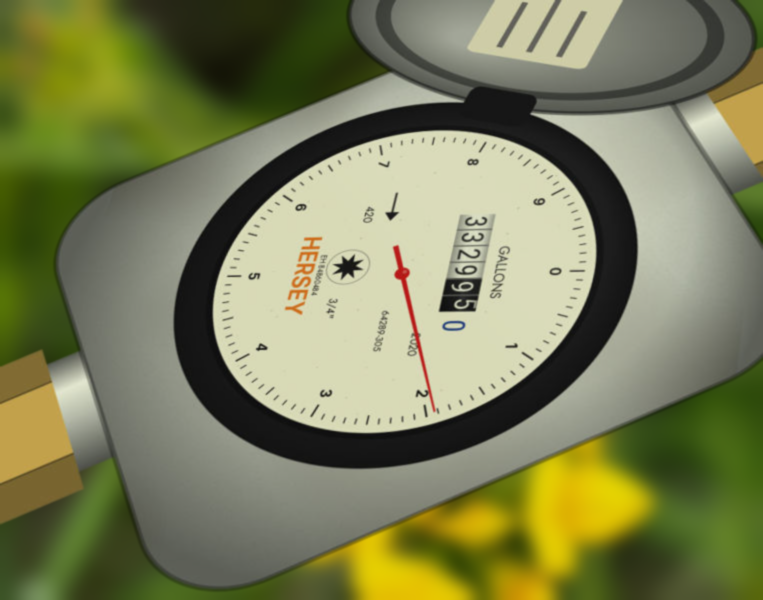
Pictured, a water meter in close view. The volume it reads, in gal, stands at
3329951.9 gal
